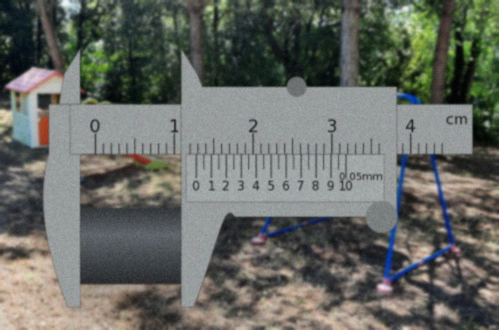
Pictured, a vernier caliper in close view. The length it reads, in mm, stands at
12.8 mm
